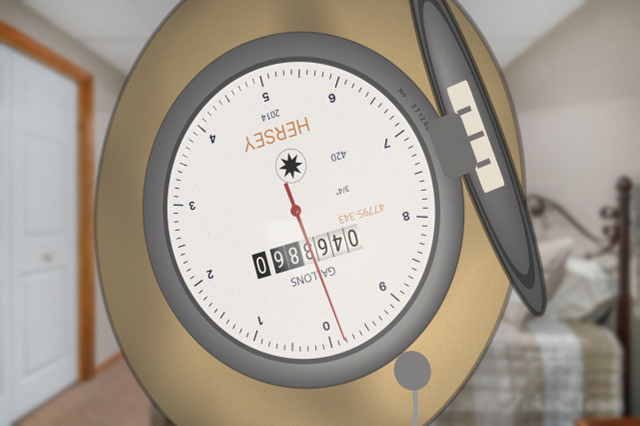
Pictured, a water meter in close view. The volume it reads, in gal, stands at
463859.8 gal
